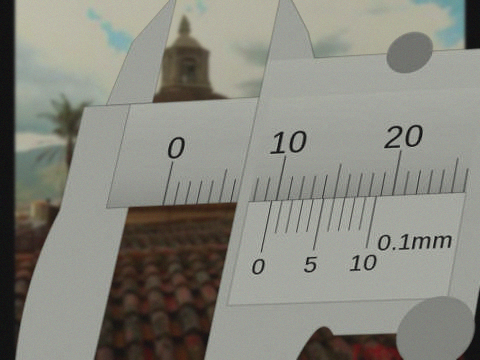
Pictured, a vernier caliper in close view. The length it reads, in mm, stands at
9.6 mm
